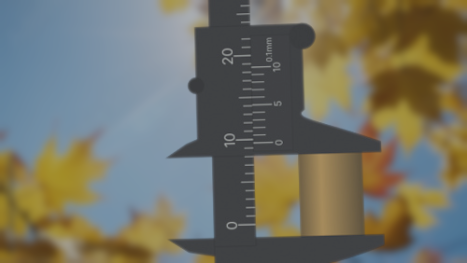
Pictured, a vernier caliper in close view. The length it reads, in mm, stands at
9.6 mm
